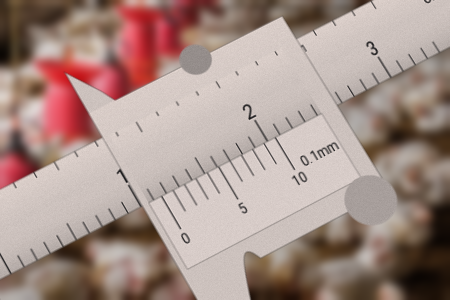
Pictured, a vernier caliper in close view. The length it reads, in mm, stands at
11.6 mm
